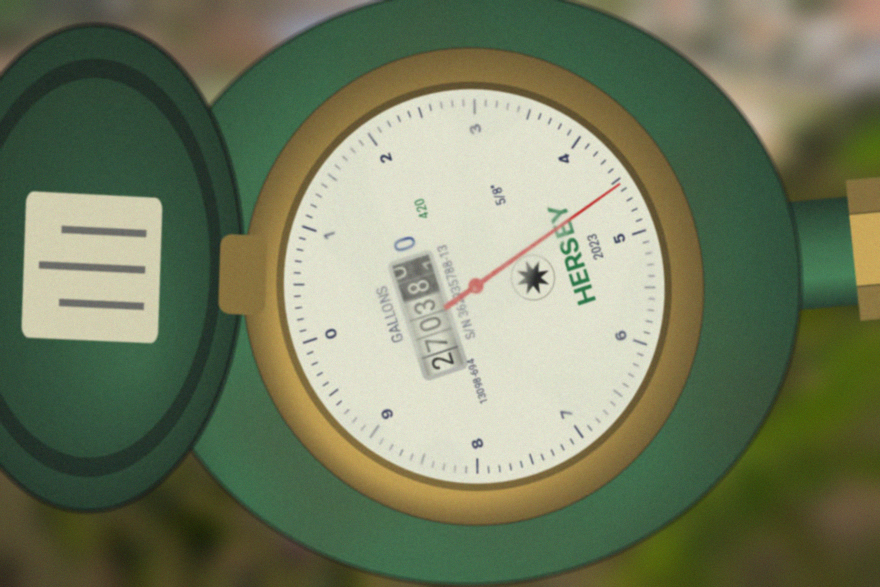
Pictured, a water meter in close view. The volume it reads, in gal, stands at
2703804.5 gal
